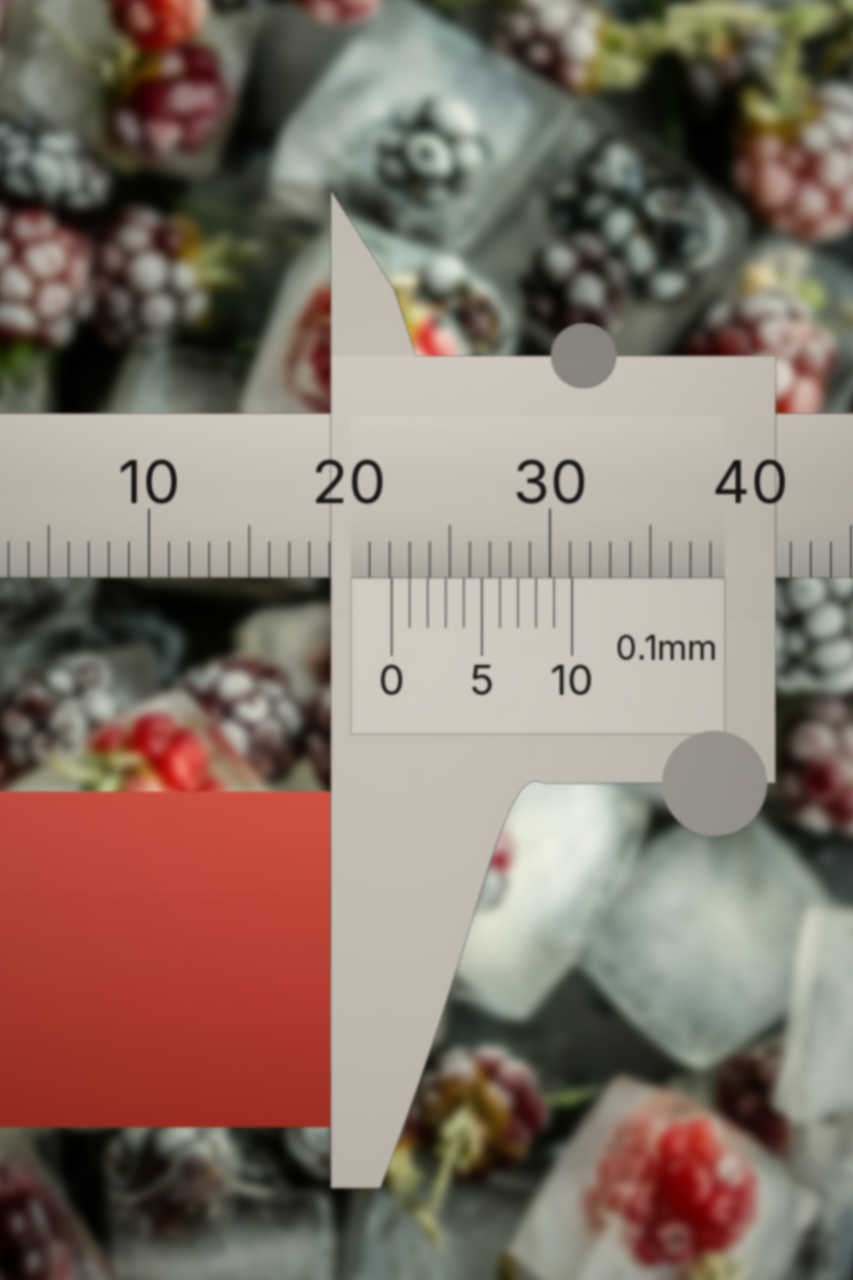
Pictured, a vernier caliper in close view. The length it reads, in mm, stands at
22.1 mm
